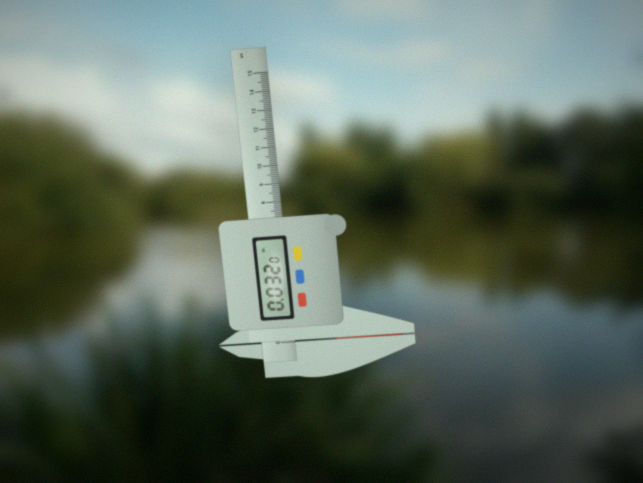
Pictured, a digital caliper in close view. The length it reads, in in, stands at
0.0320 in
